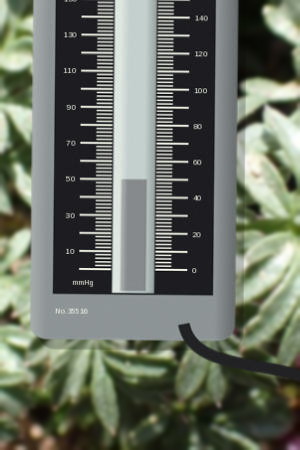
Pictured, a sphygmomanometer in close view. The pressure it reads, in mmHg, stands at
50 mmHg
